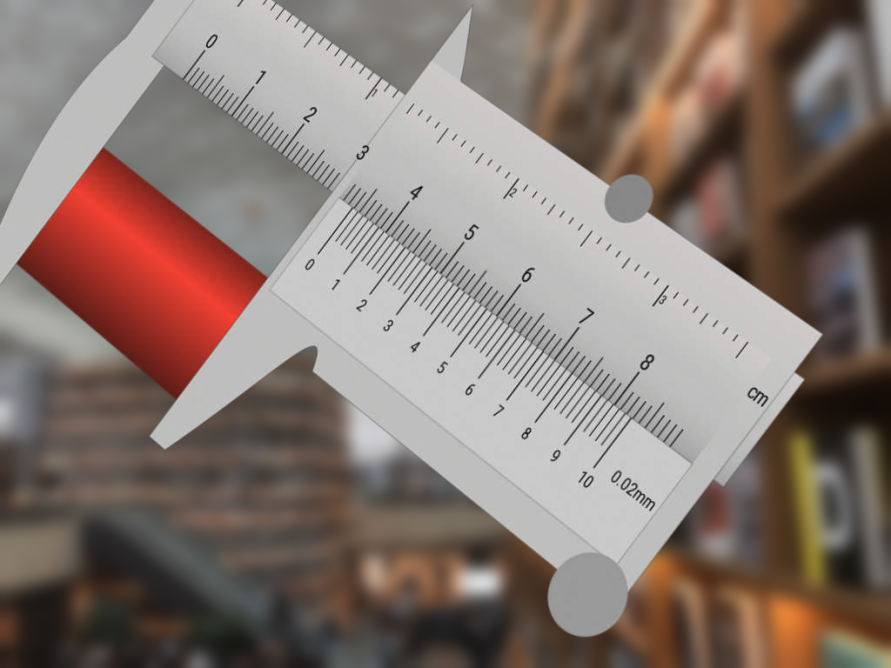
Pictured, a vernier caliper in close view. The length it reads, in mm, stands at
33.8 mm
